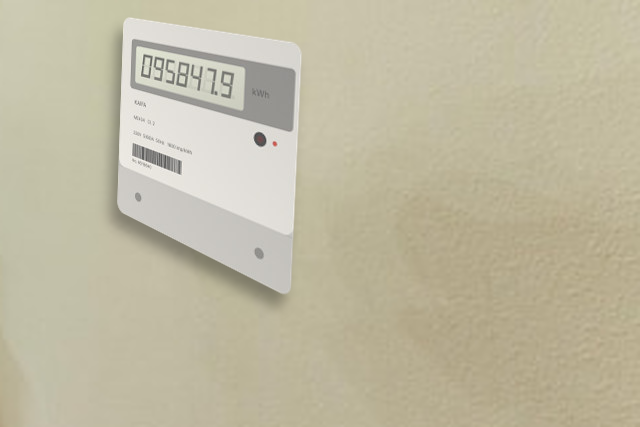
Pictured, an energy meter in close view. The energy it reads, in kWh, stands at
95847.9 kWh
